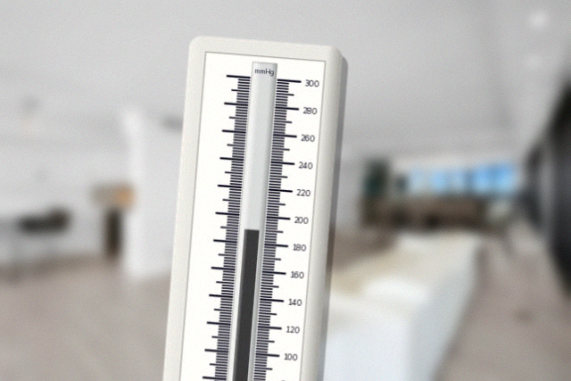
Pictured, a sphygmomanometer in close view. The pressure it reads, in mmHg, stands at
190 mmHg
